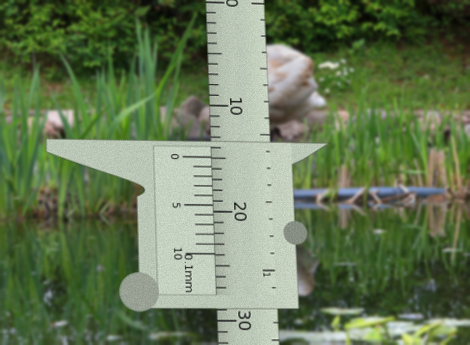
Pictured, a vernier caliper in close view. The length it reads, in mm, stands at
14.9 mm
